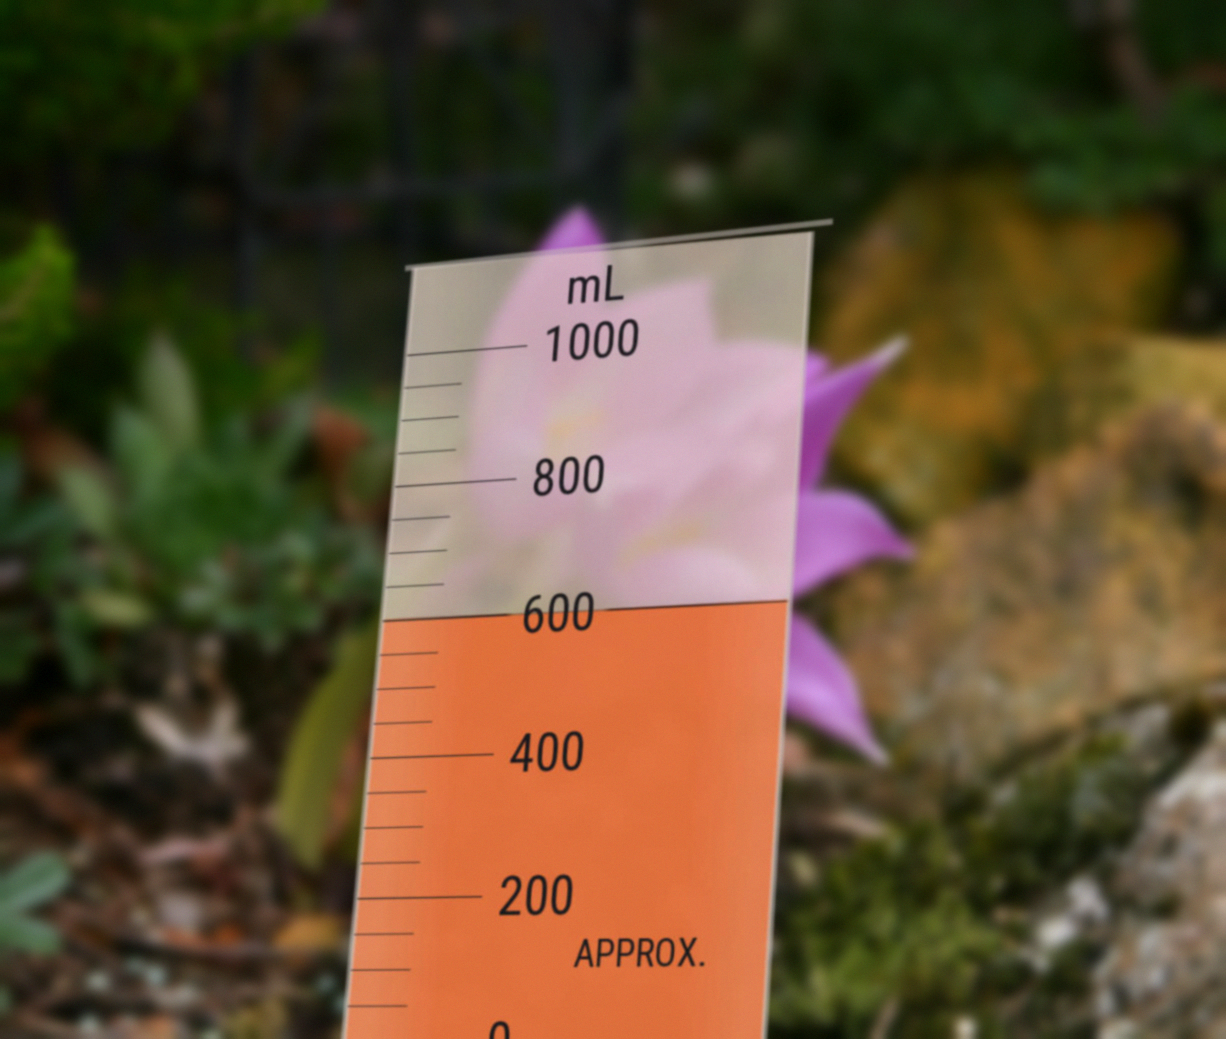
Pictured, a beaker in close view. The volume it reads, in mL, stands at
600 mL
